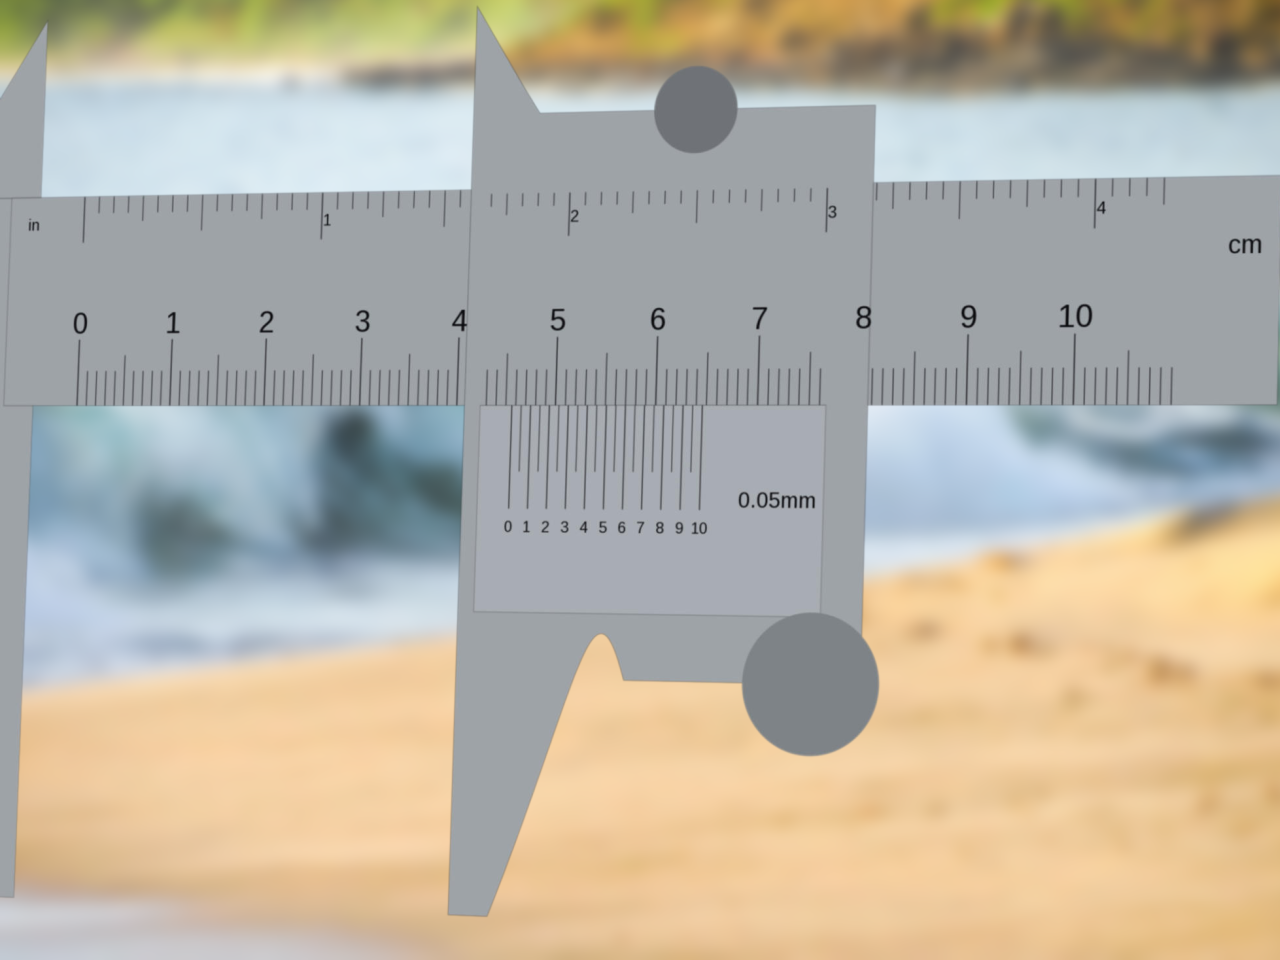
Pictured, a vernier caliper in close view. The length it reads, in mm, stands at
45.6 mm
